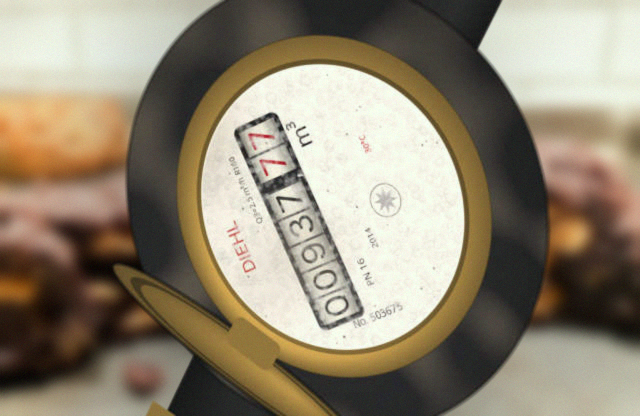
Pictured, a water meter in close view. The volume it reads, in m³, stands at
937.77 m³
